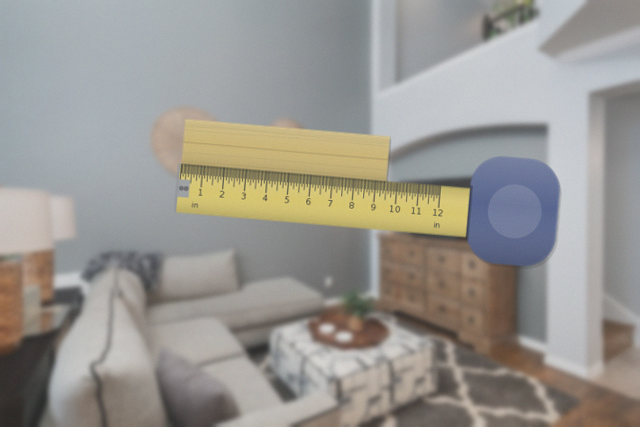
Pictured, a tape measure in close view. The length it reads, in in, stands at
9.5 in
